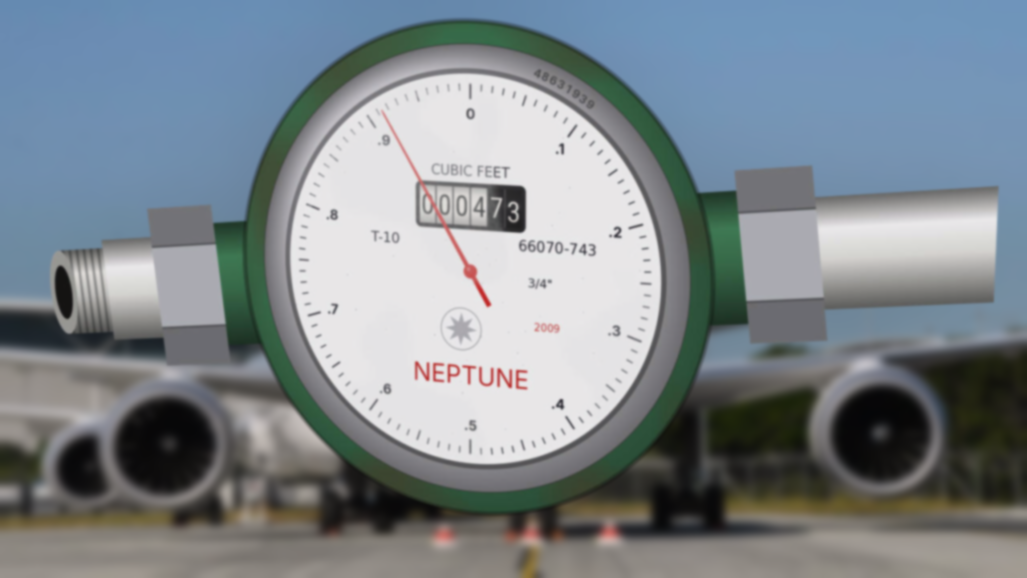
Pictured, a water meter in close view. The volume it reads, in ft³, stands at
472.91 ft³
